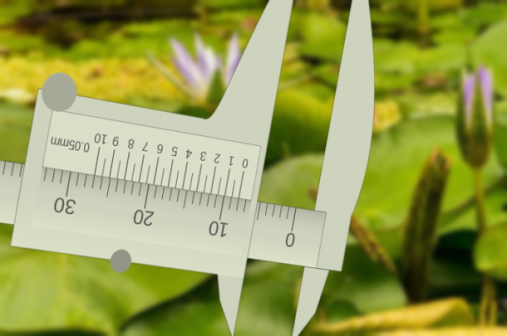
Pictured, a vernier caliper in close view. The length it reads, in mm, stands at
8.0 mm
